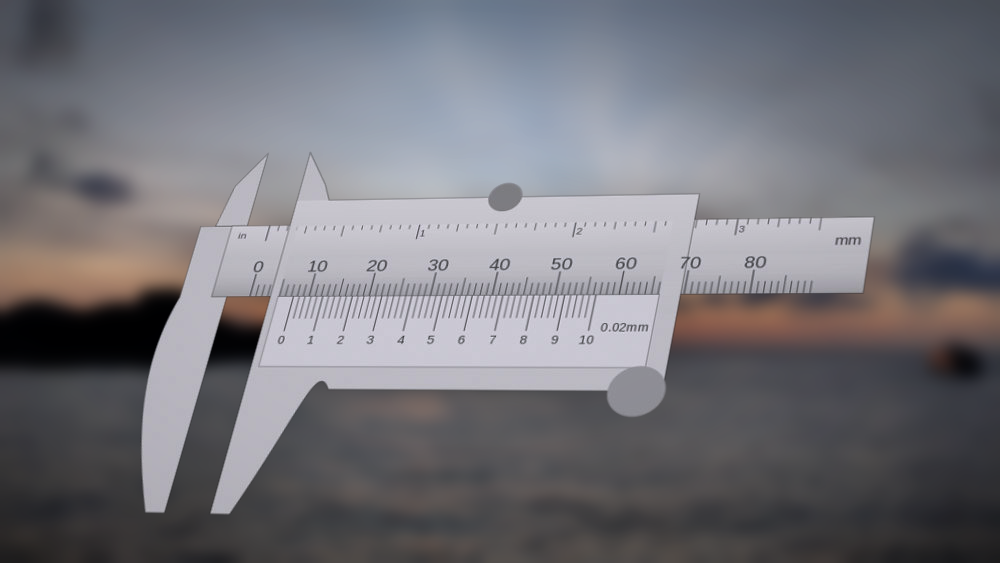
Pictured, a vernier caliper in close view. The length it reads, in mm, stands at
7.4 mm
